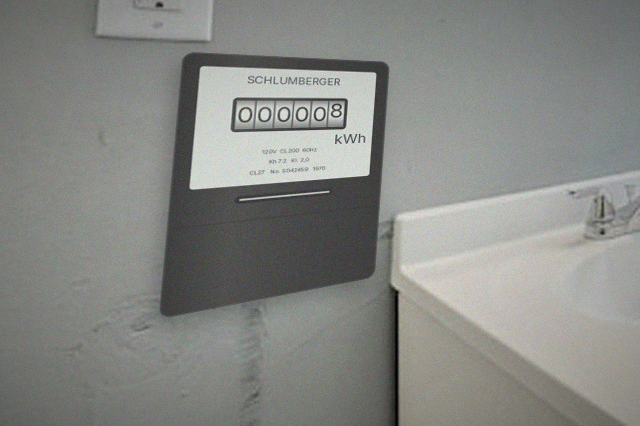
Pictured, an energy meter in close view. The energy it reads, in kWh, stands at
8 kWh
